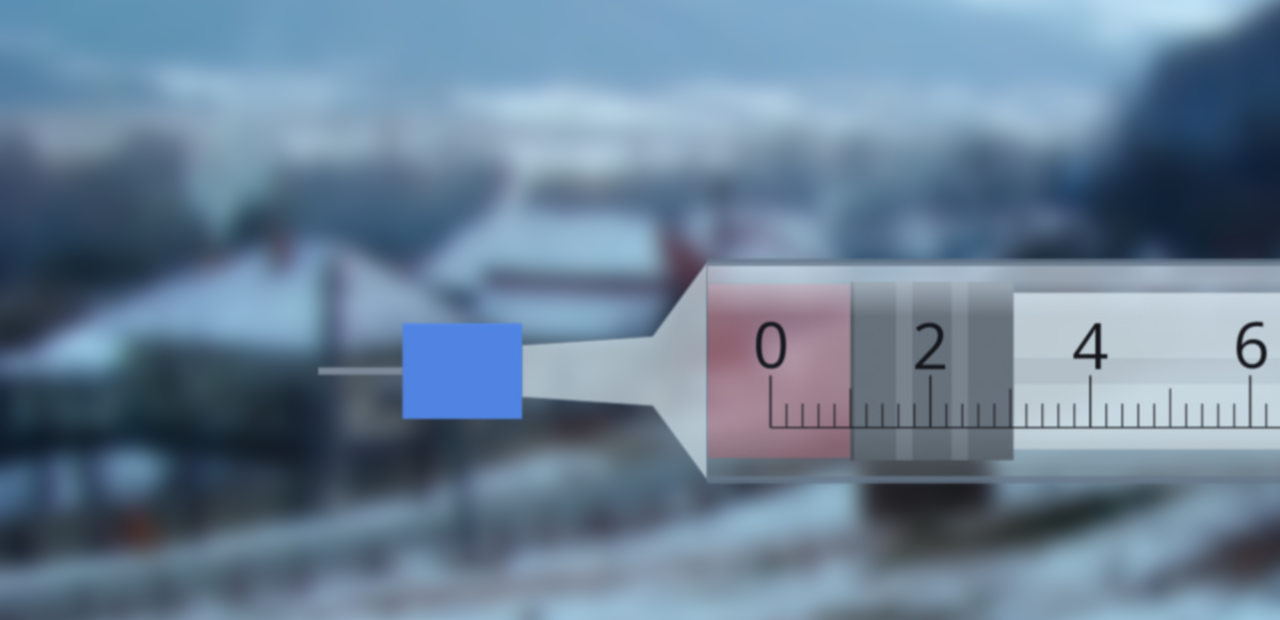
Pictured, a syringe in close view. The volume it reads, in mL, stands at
1 mL
